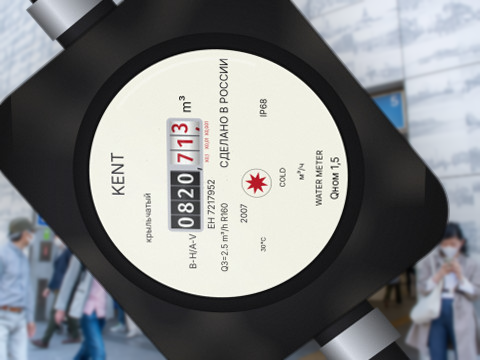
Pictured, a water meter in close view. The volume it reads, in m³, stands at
820.713 m³
